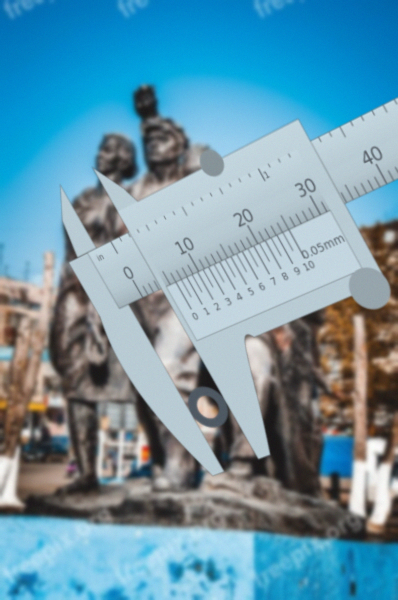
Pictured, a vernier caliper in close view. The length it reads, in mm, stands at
6.0 mm
